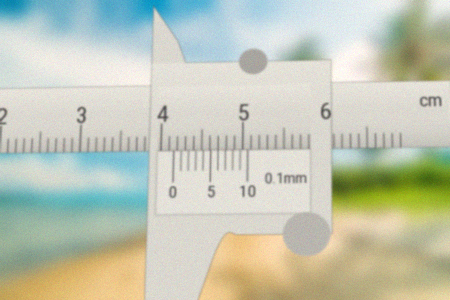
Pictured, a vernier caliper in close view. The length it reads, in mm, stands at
41.6 mm
